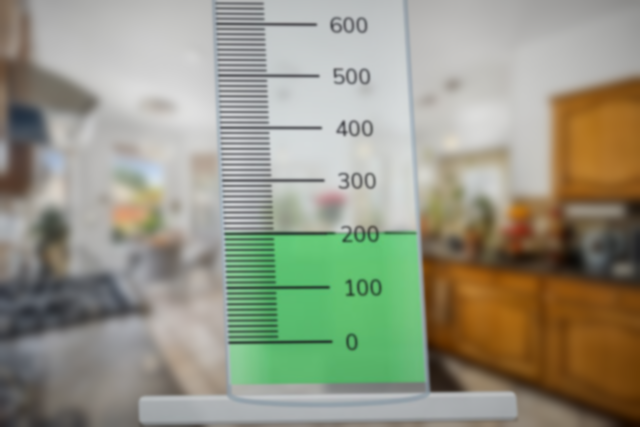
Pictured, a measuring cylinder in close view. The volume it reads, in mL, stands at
200 mL
